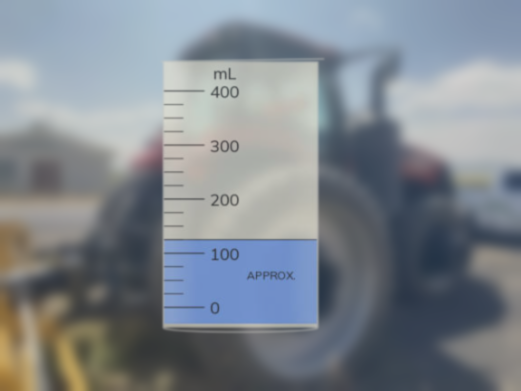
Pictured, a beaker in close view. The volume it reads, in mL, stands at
125 mL
